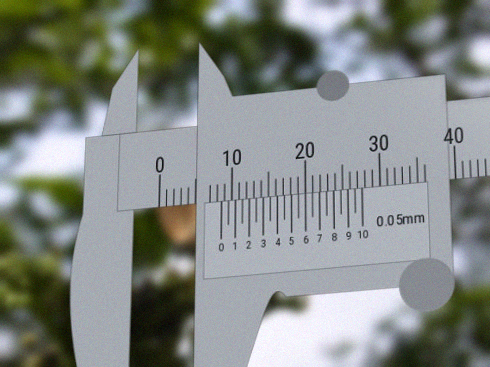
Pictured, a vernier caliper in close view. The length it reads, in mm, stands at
8.6 mm
